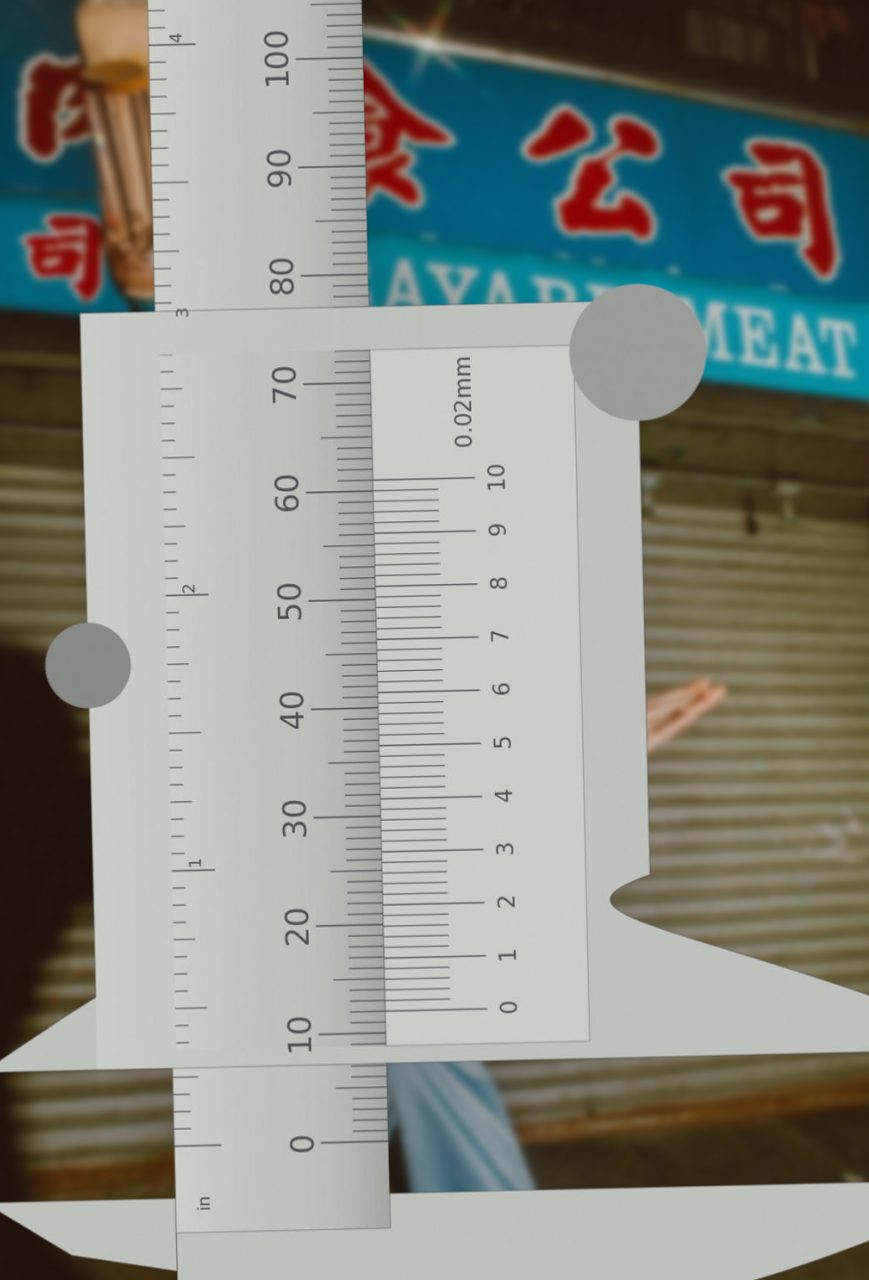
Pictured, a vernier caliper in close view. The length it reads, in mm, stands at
12.0 mm
